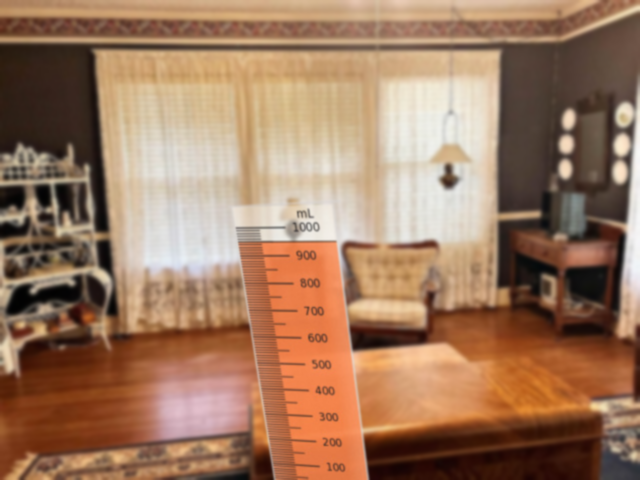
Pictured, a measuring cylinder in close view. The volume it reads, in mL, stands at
950 mL
